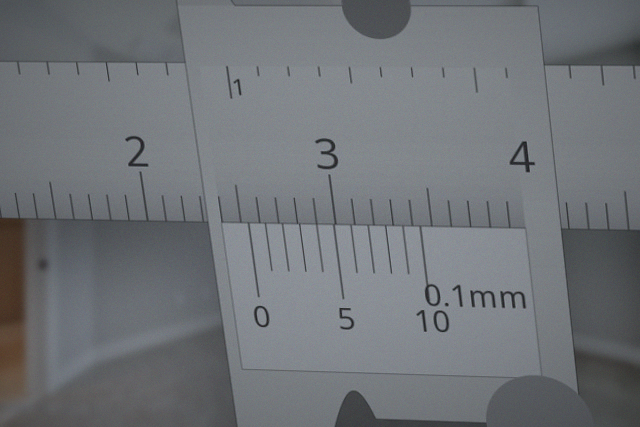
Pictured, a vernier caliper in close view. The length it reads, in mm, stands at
25.4 mm
